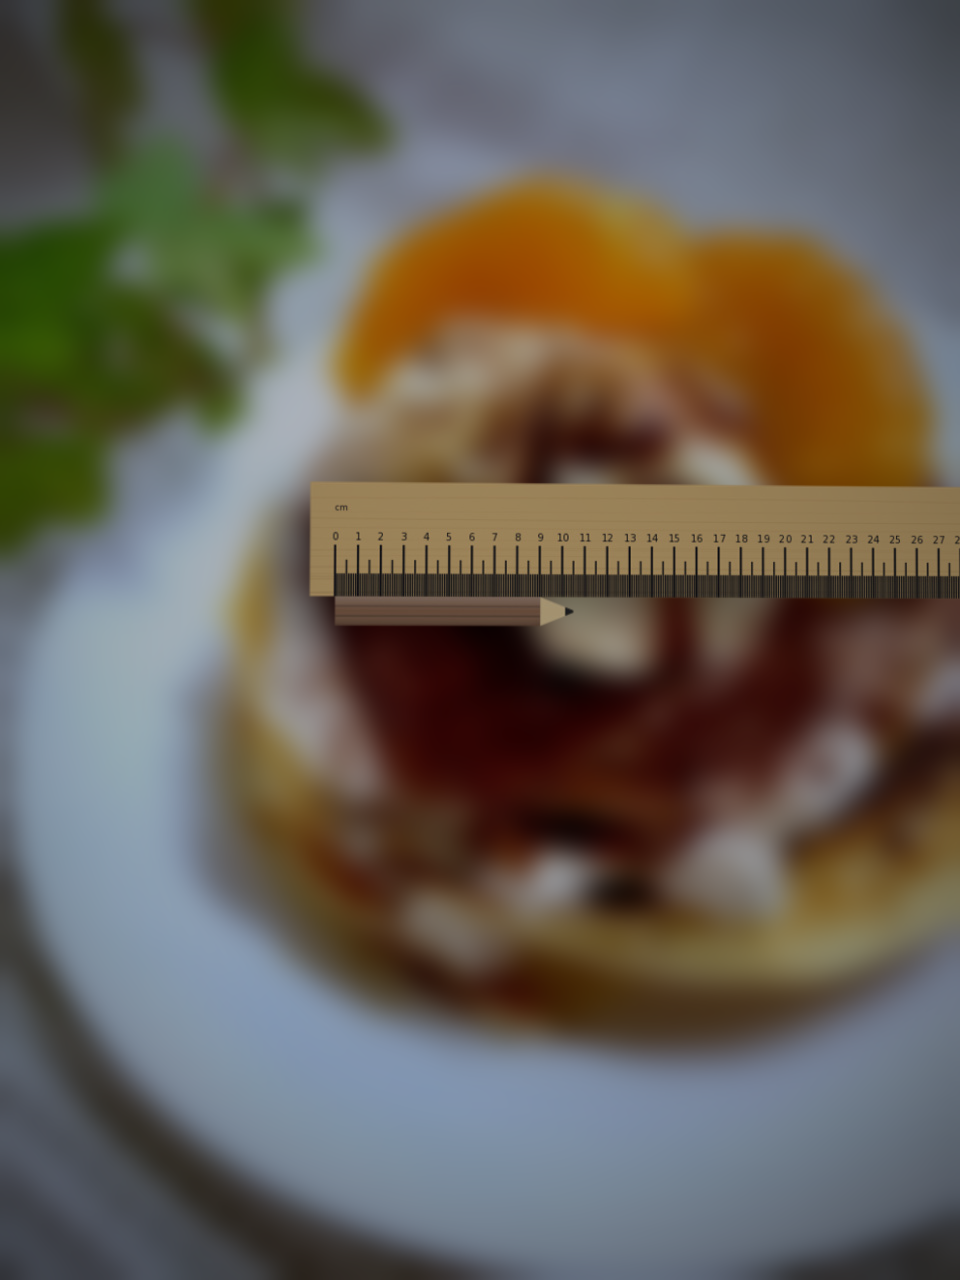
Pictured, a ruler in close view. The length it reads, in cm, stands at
10.5 cm
